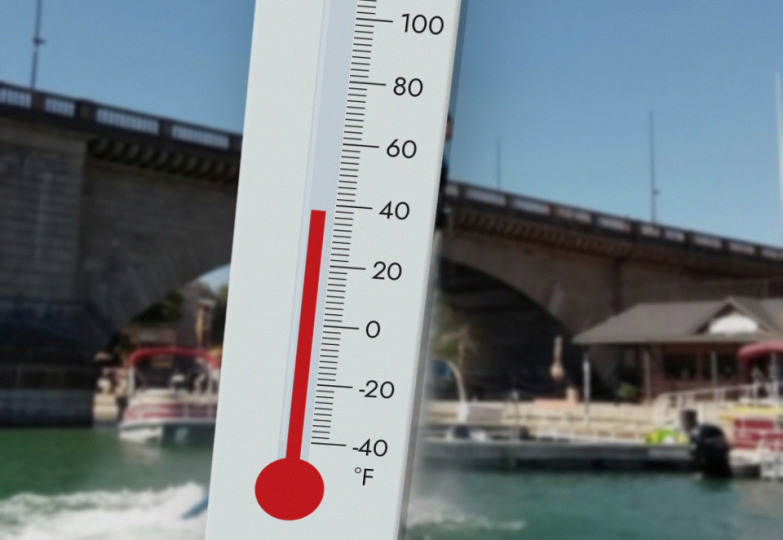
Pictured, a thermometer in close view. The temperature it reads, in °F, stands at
38 °F
